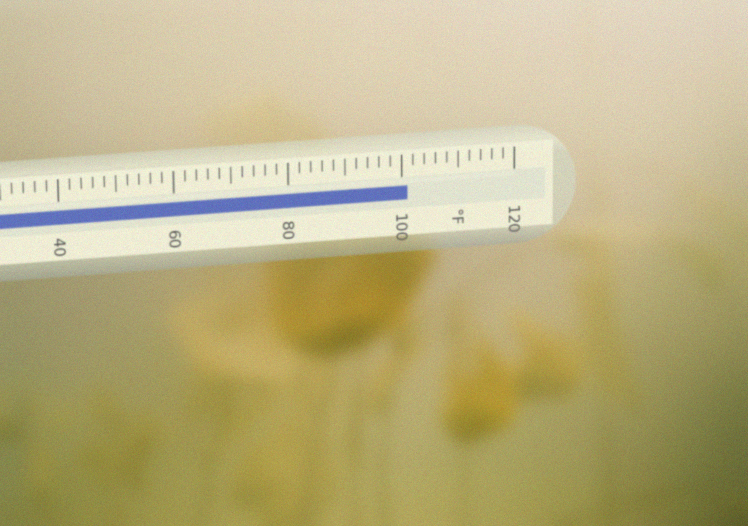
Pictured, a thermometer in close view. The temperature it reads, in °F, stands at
101 °F
